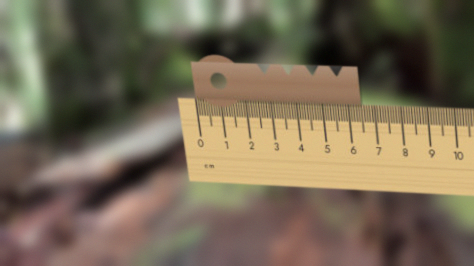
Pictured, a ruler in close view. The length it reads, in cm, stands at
6.5 cm
